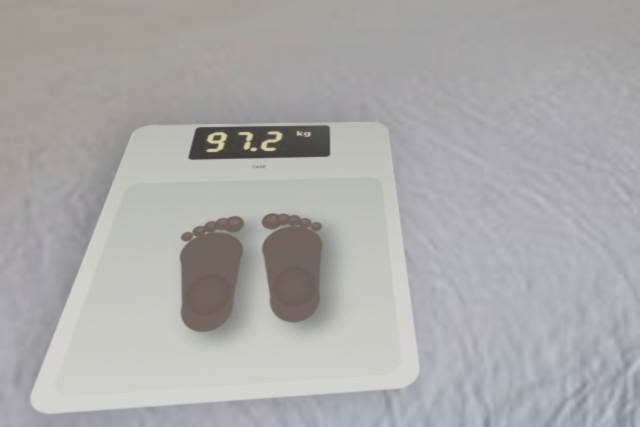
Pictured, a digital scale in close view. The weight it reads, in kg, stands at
97.2 kg
